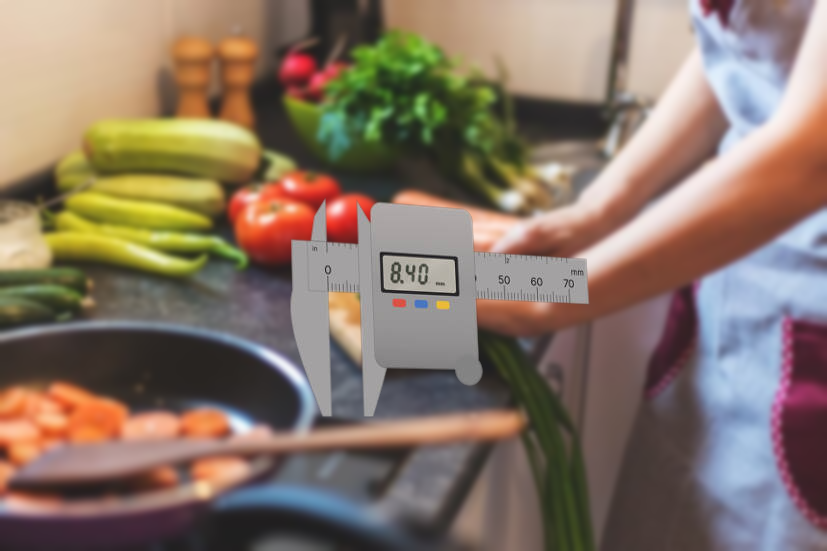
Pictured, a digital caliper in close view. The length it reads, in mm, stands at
8.40 mm
